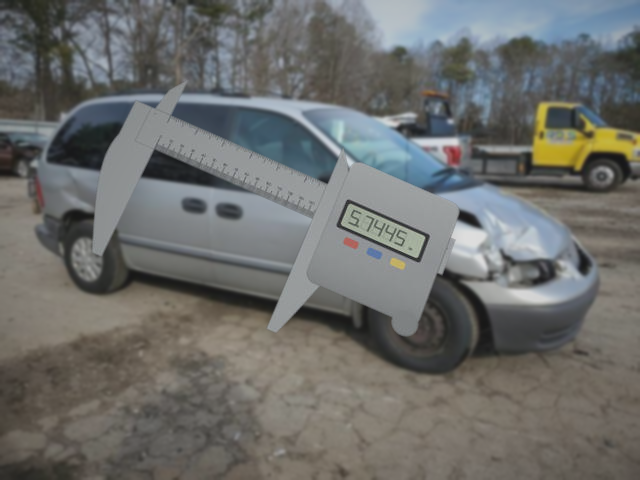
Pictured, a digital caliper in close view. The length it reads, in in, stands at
5.7445 in
